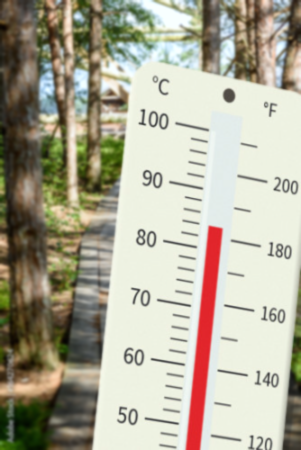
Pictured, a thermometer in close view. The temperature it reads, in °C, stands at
84 °C
